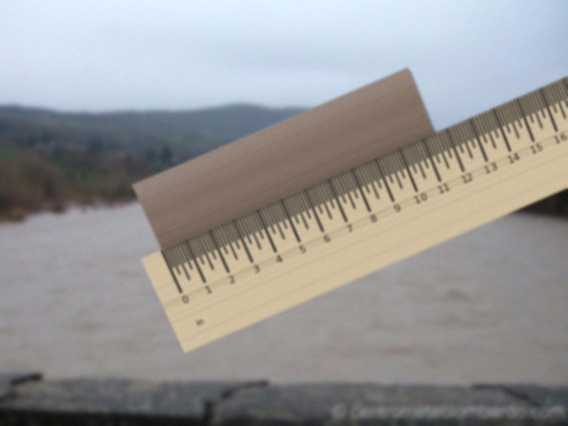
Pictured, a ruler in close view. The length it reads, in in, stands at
11.5 in
